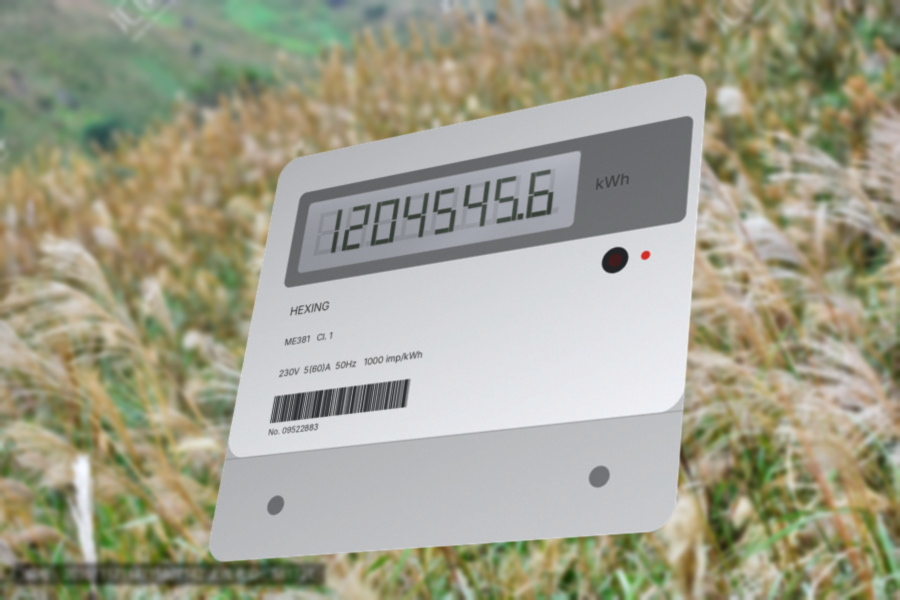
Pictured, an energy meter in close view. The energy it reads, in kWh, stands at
1204545.6 kWh
